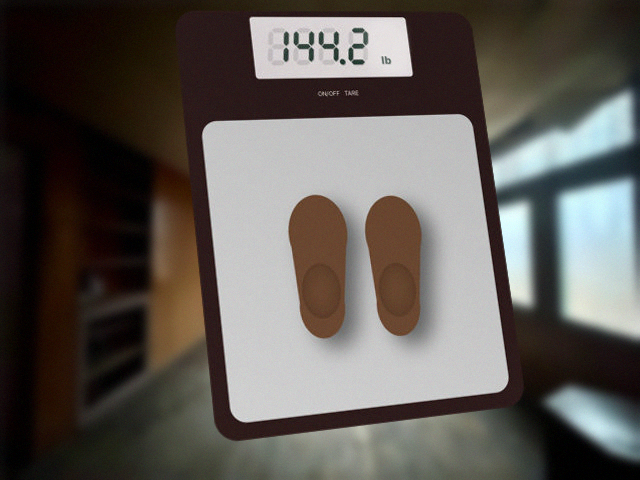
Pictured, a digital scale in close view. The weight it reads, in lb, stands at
144.2 lb
